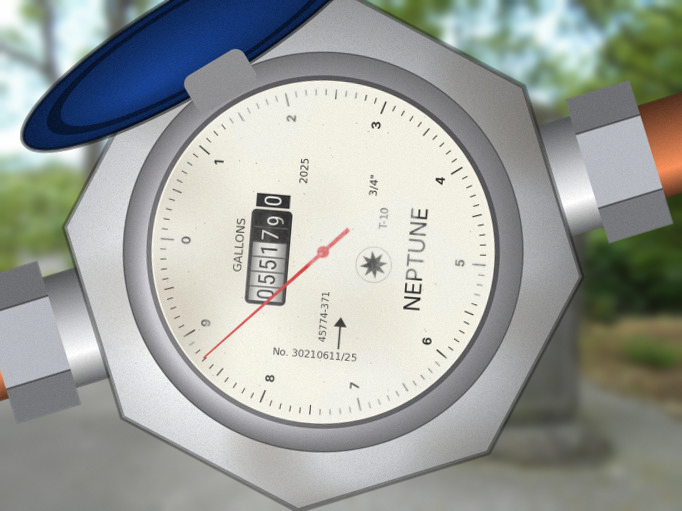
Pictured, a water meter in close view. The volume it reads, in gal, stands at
551788.7 gal
